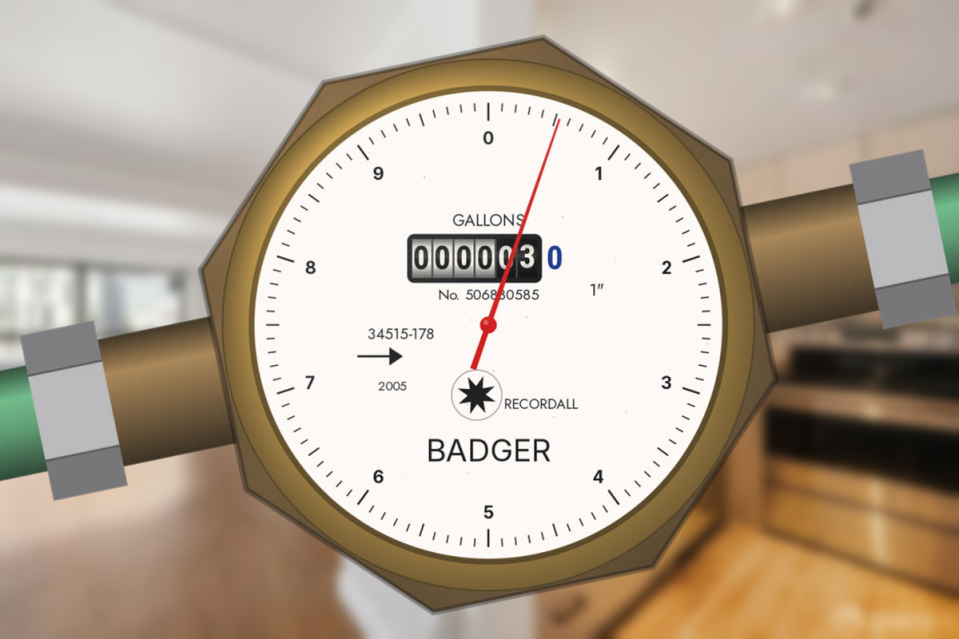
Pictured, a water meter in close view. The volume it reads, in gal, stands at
30.5 gal
